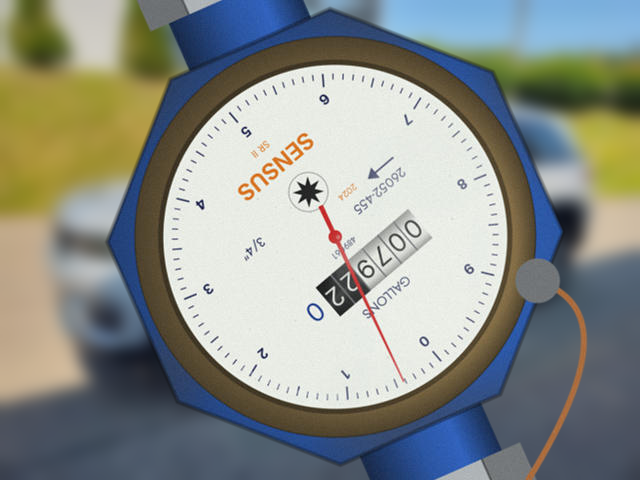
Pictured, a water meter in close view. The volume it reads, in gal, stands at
79220.4 gal
